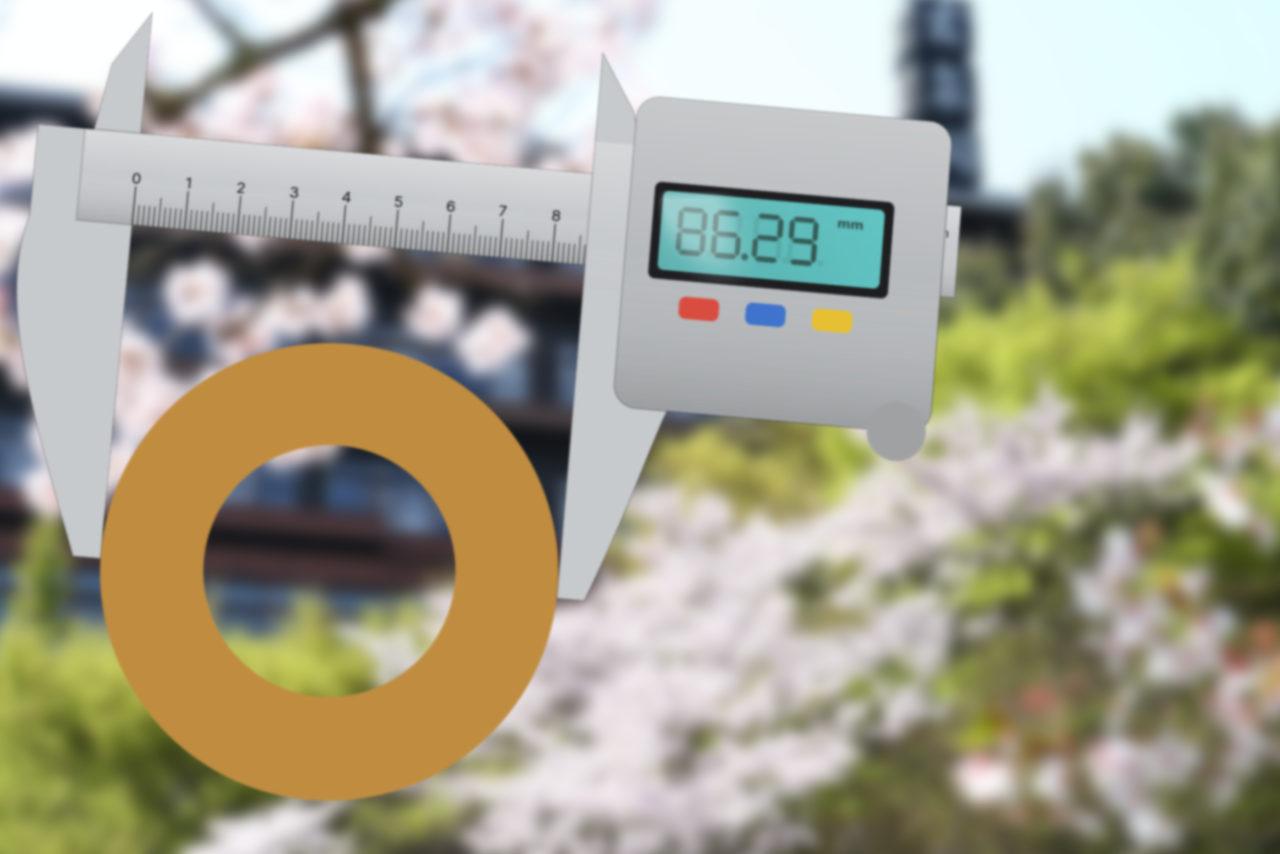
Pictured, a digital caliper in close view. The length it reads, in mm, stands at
86.29 mm
